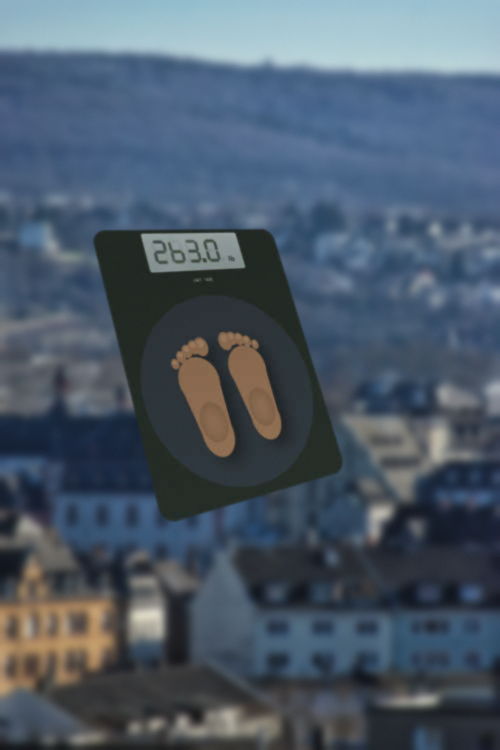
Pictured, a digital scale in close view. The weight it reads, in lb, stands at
263.0 lb
